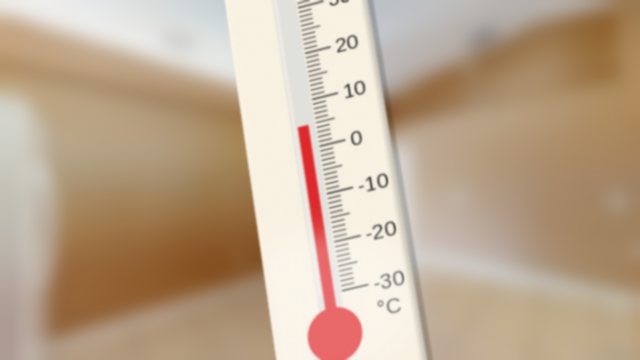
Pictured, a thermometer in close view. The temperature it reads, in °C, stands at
5 °C
